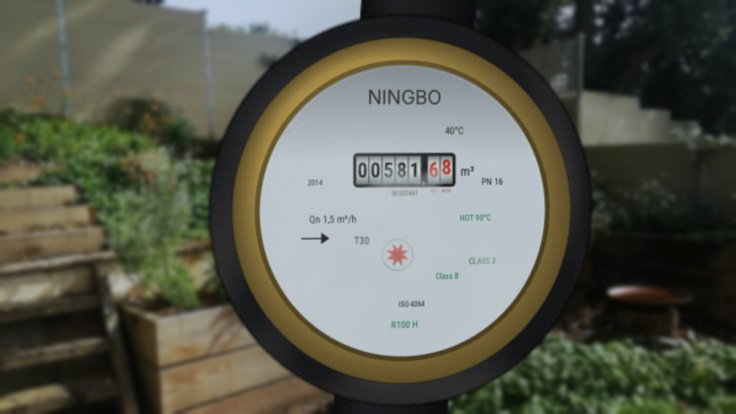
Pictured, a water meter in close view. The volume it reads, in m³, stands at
581.68 m³
